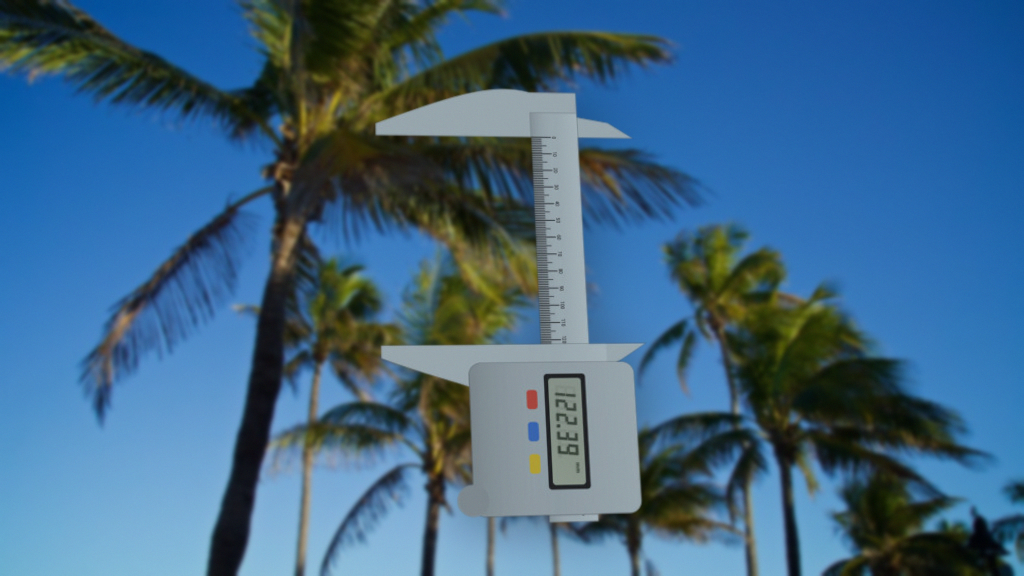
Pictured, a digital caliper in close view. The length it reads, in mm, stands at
122.39 mm
